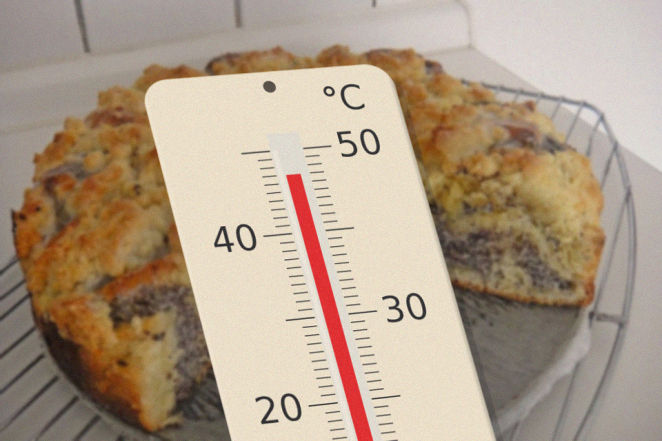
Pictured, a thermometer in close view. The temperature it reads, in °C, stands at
47 °C
